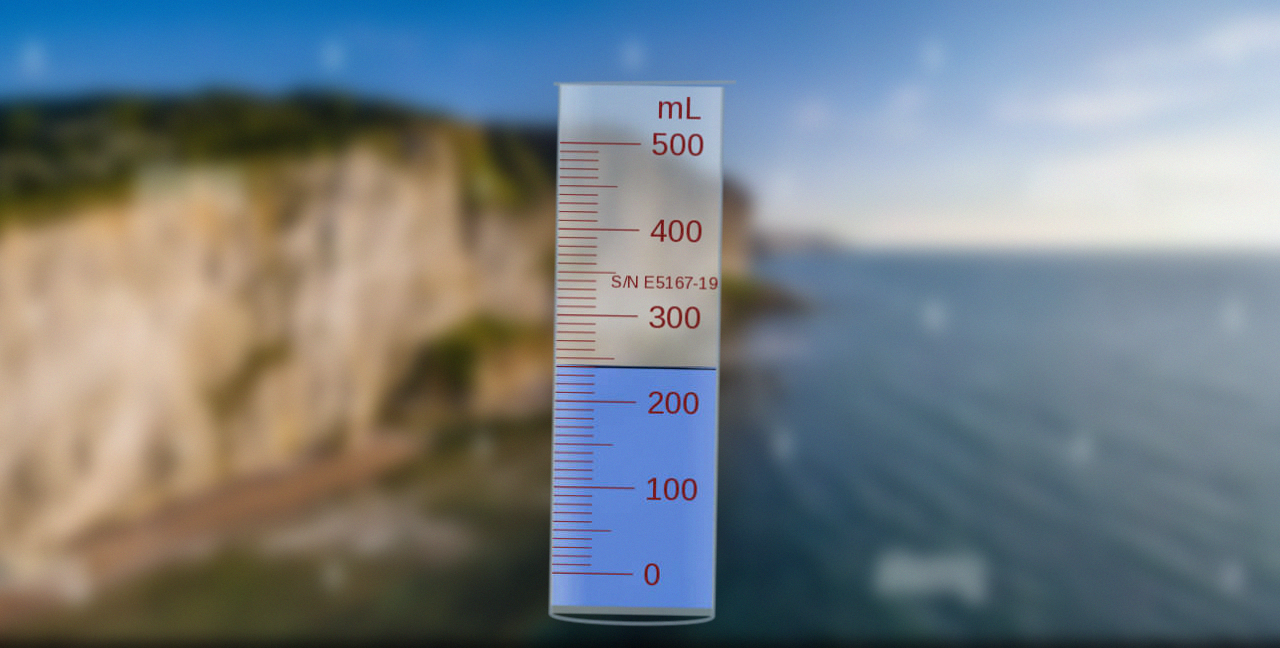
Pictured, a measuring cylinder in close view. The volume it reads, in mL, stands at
240 mL
